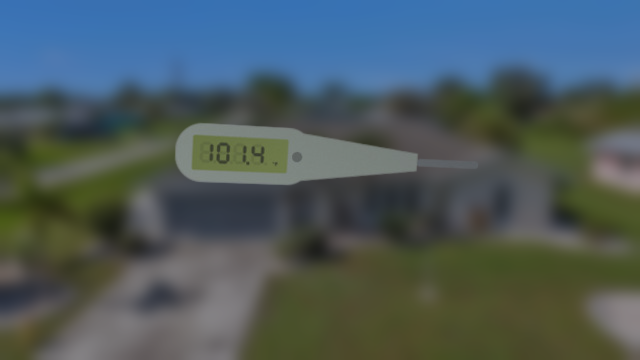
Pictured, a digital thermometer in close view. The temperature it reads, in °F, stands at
101.4 °F
